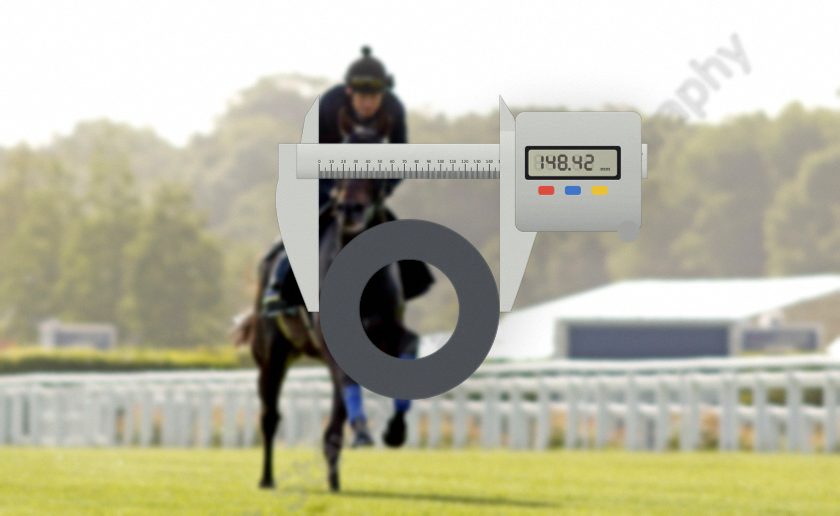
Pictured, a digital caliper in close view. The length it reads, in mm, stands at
148.42 mm
